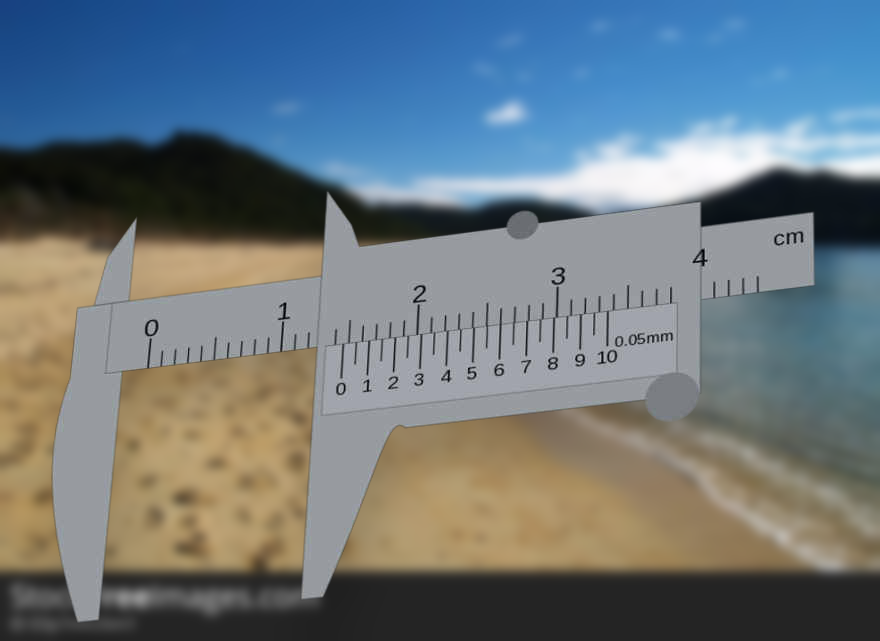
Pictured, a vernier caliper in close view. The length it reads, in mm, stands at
14.6 mm
